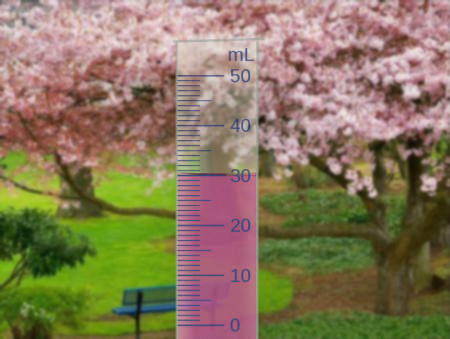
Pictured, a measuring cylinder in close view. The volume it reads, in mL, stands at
30 mL
